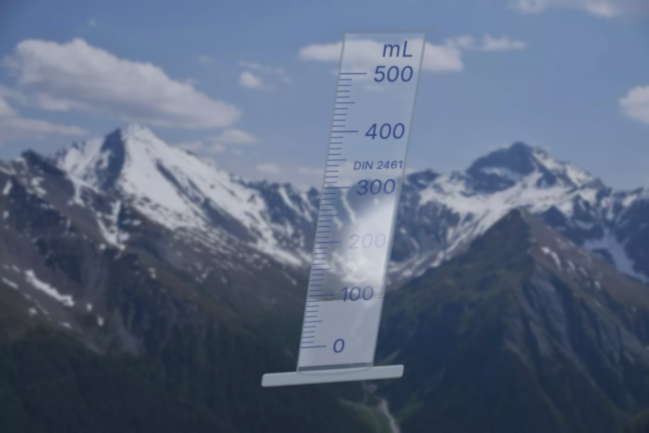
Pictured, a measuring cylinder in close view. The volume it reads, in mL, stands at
90 mL
